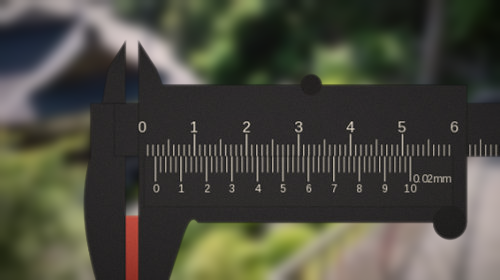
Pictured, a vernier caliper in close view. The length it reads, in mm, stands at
2.5 mm
